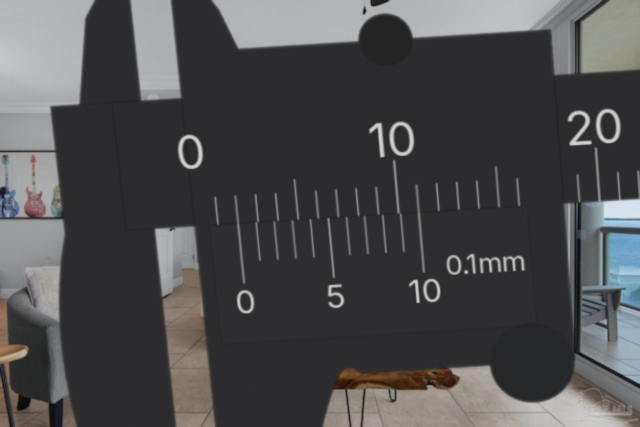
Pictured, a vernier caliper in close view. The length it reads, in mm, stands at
2.0 mm
